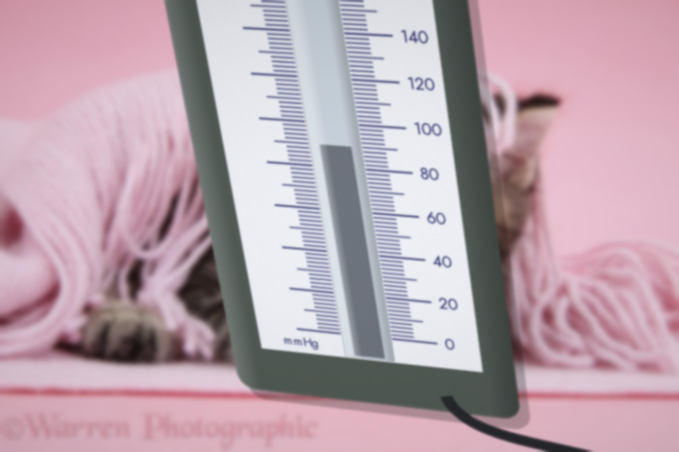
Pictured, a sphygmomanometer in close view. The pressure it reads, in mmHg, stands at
90 mmHg
